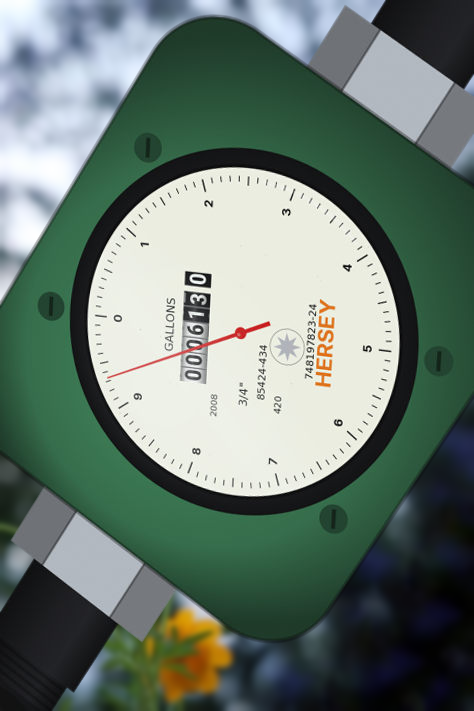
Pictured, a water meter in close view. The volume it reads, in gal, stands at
6129.3 gal
